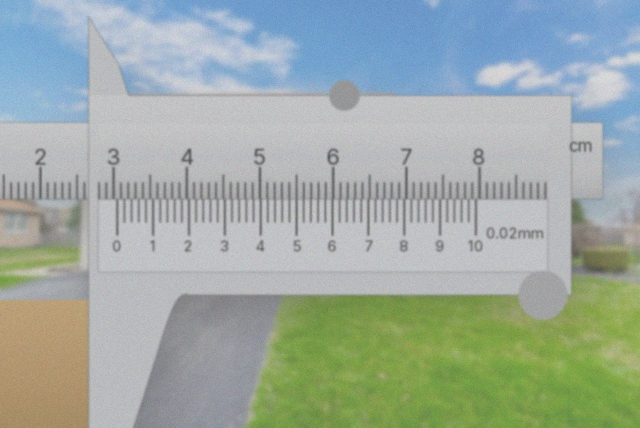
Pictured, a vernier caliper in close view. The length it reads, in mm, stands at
30.5 mm
